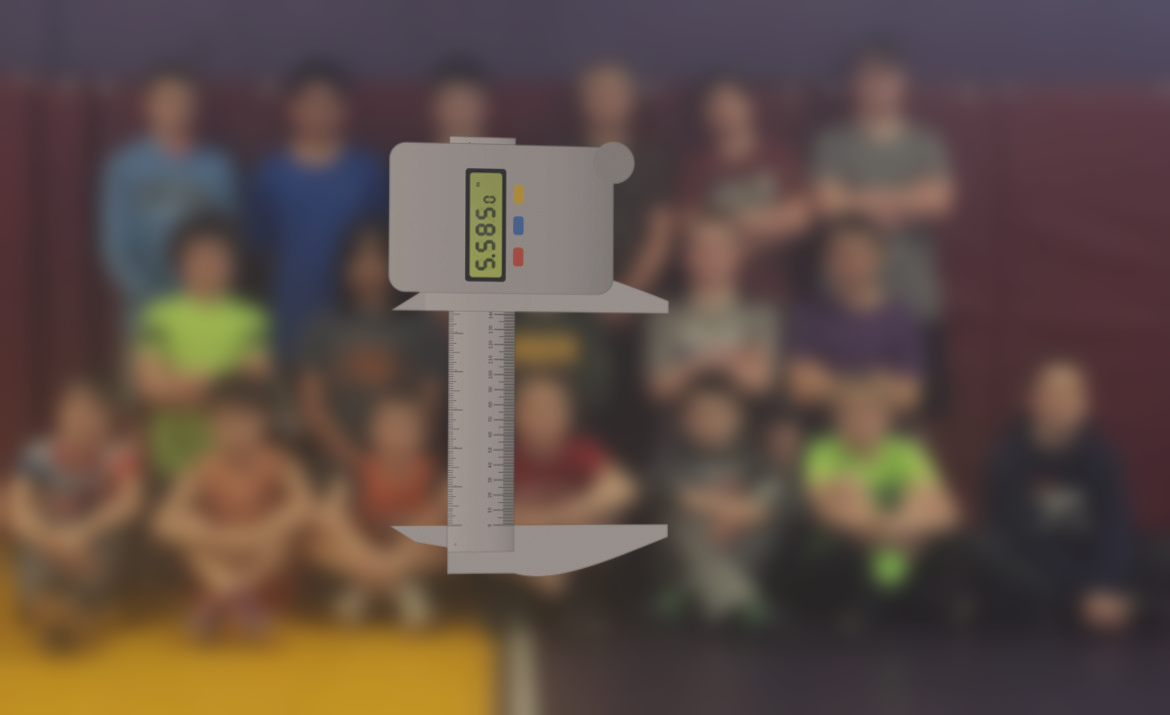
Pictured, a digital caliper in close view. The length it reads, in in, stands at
5.5850 in
